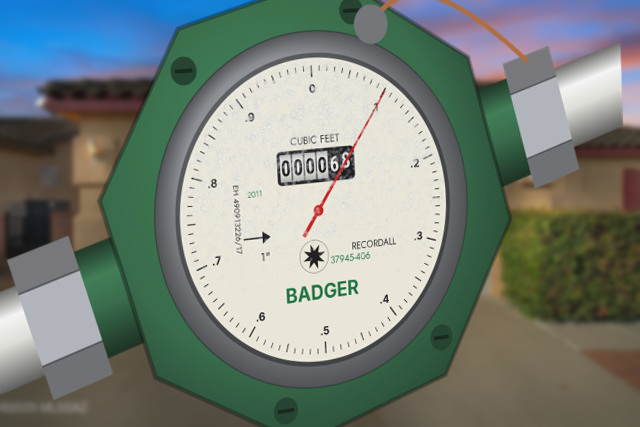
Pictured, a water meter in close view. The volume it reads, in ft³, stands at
68.10 ft³
